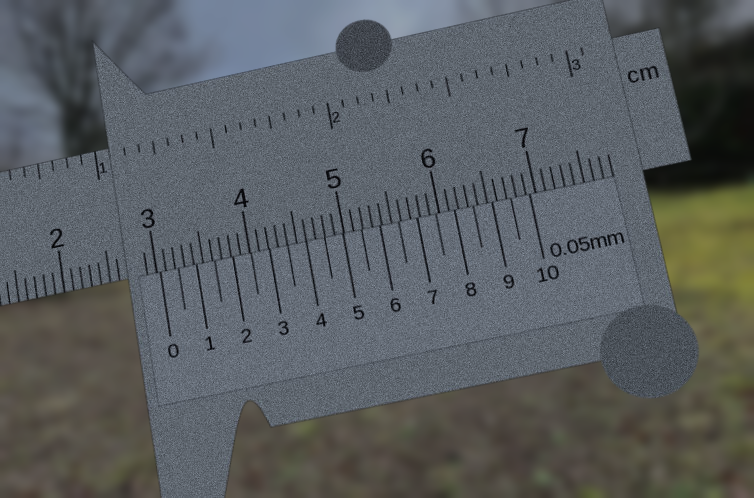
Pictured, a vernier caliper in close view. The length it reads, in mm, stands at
30.4 mm
